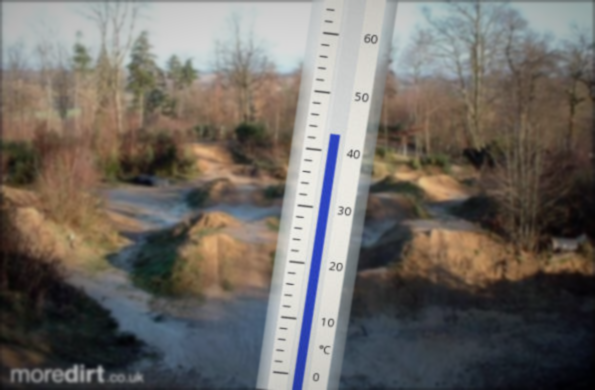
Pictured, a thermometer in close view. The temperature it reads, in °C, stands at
43 °C
